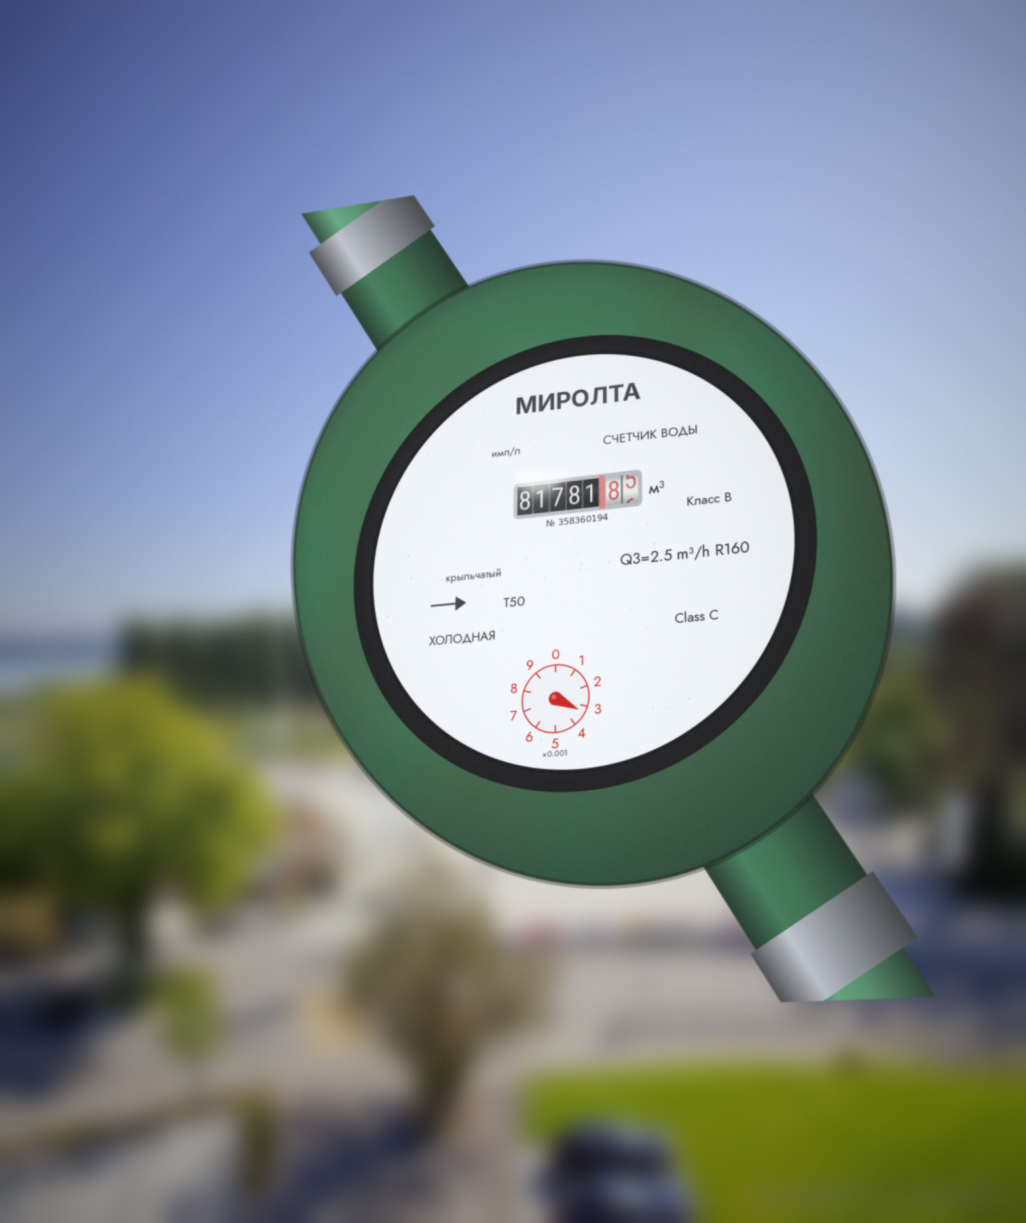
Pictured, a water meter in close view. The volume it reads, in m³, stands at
81781.853 m³
